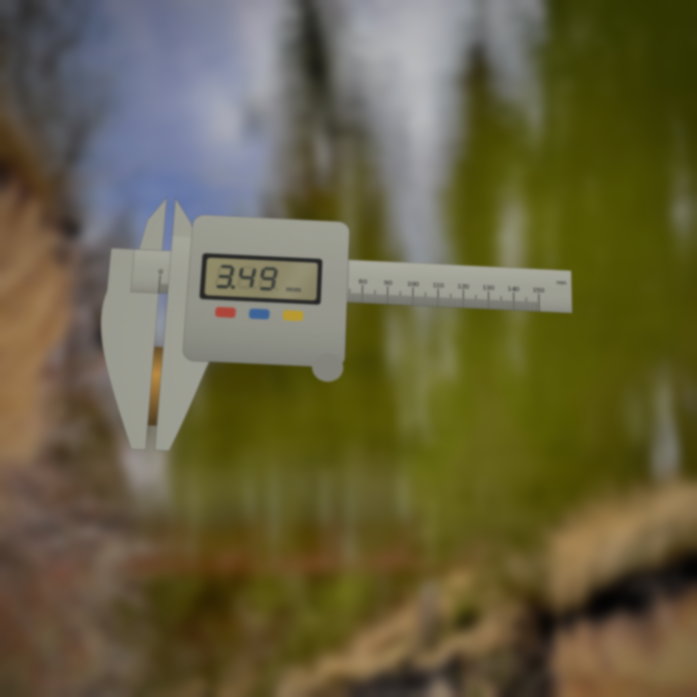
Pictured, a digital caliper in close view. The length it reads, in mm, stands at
3.49 mm
